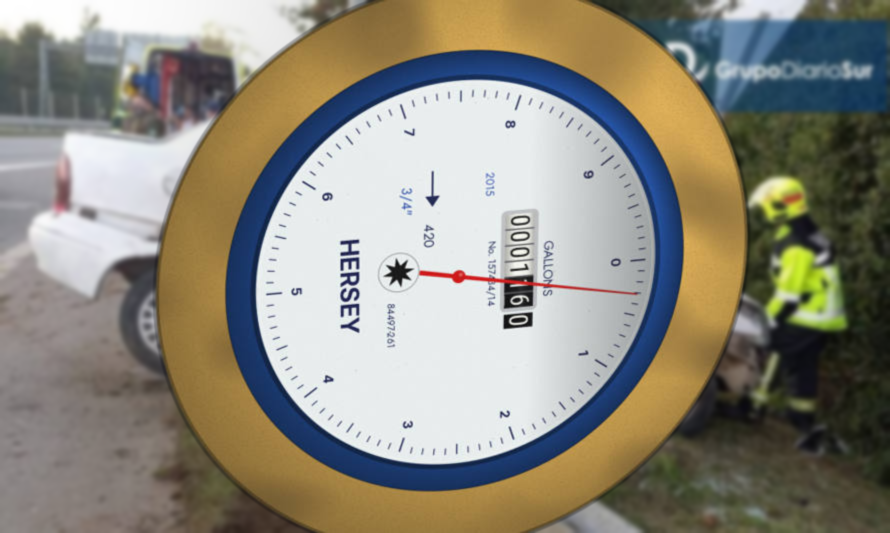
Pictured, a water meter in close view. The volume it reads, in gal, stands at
1160.3 gal
